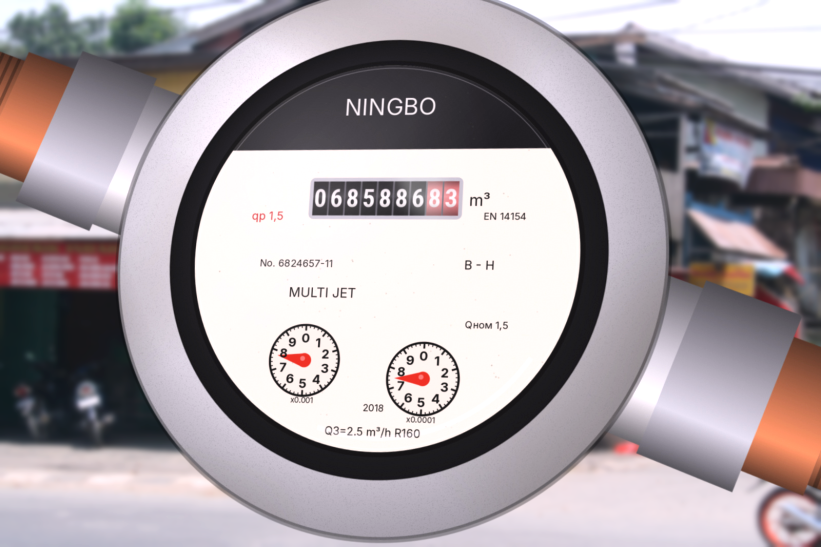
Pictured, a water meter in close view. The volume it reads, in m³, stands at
685886.8377 m³
